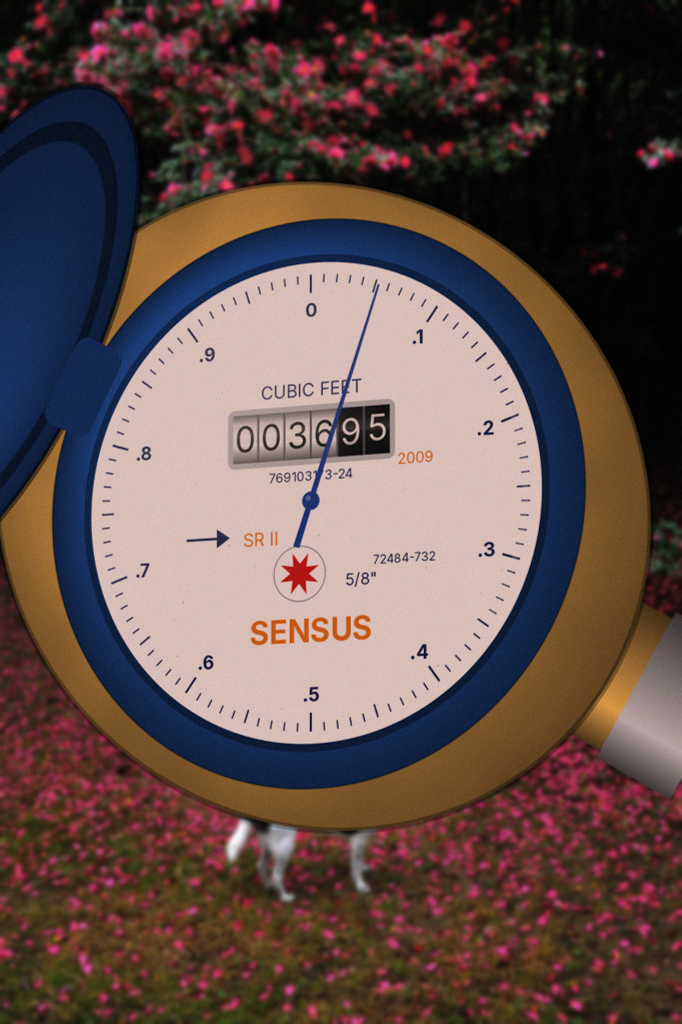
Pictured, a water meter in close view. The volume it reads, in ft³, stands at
3695.05 ft³
